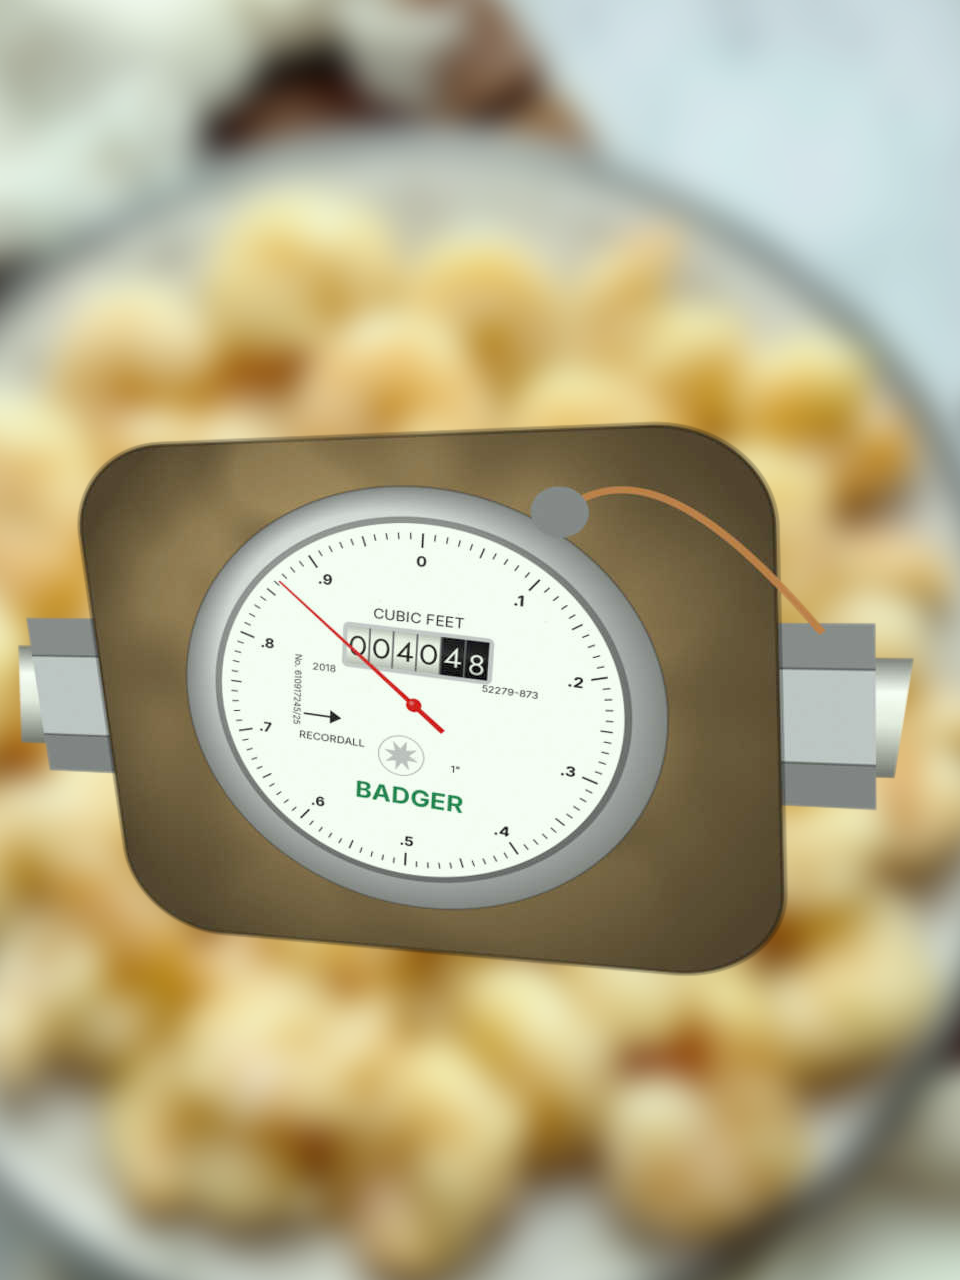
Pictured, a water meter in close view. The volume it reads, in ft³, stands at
4047.86 ft³
